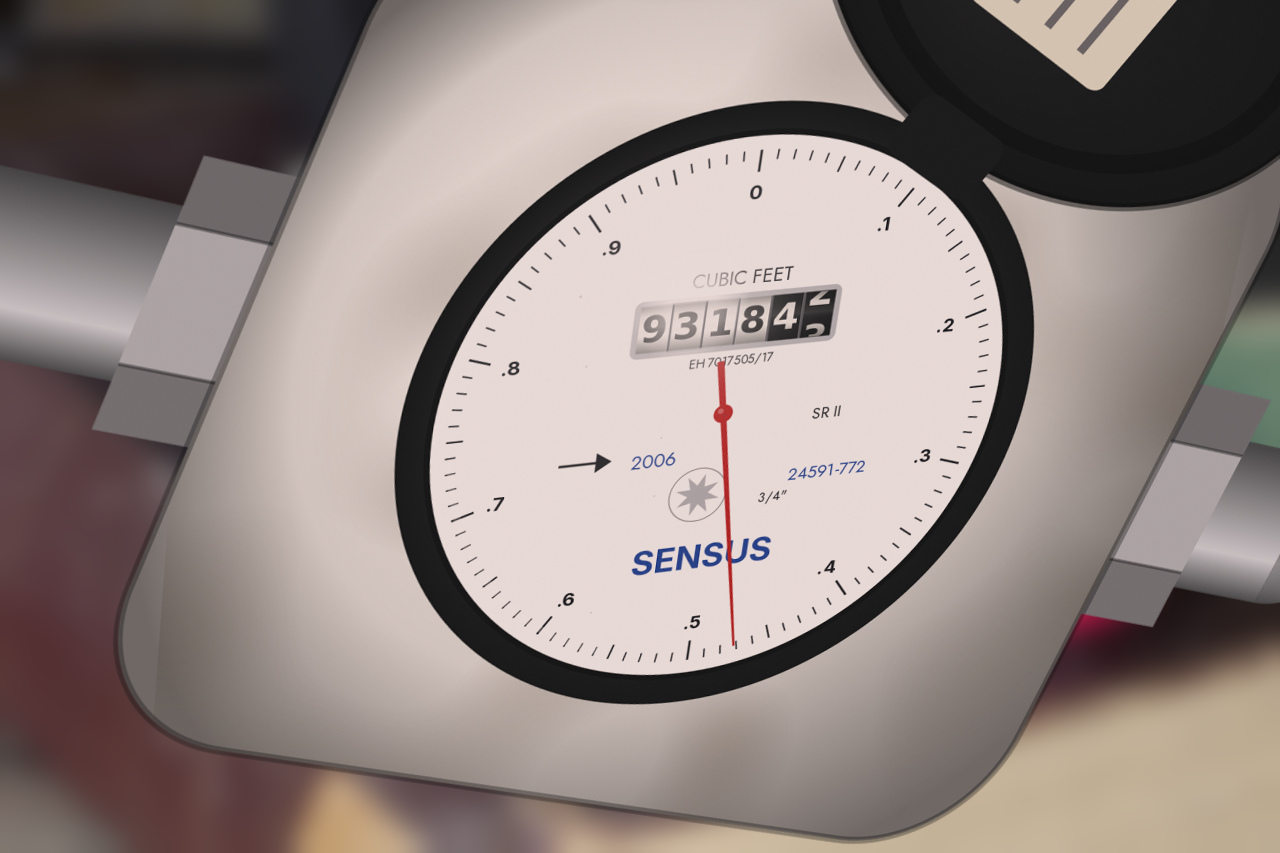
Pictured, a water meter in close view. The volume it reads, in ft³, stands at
931842.47 ft³
